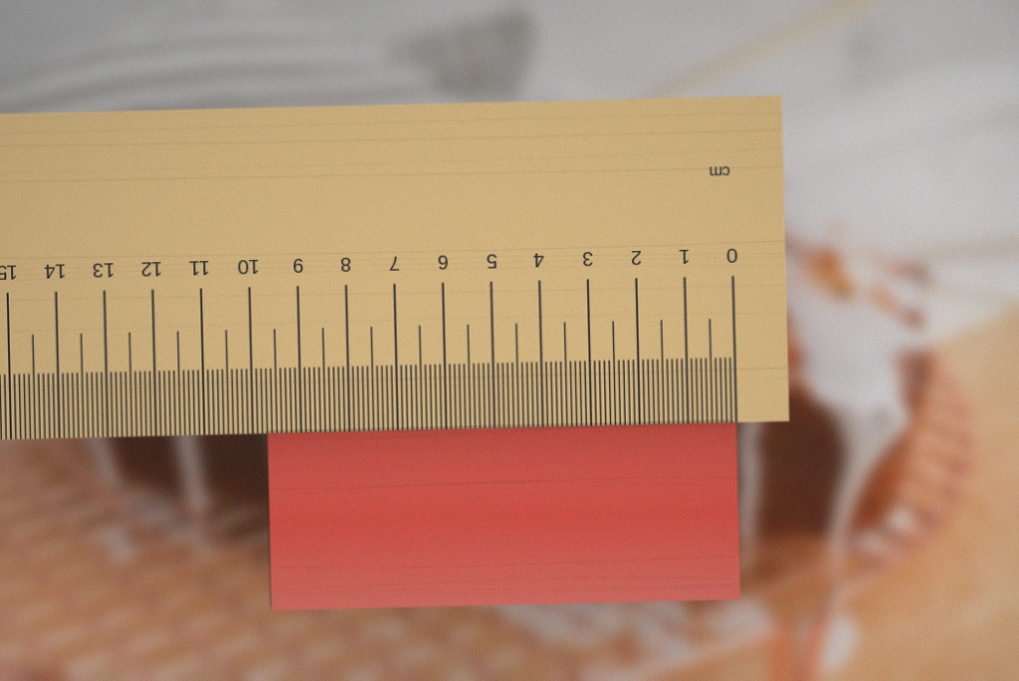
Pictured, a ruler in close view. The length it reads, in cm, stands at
9.7 cm
